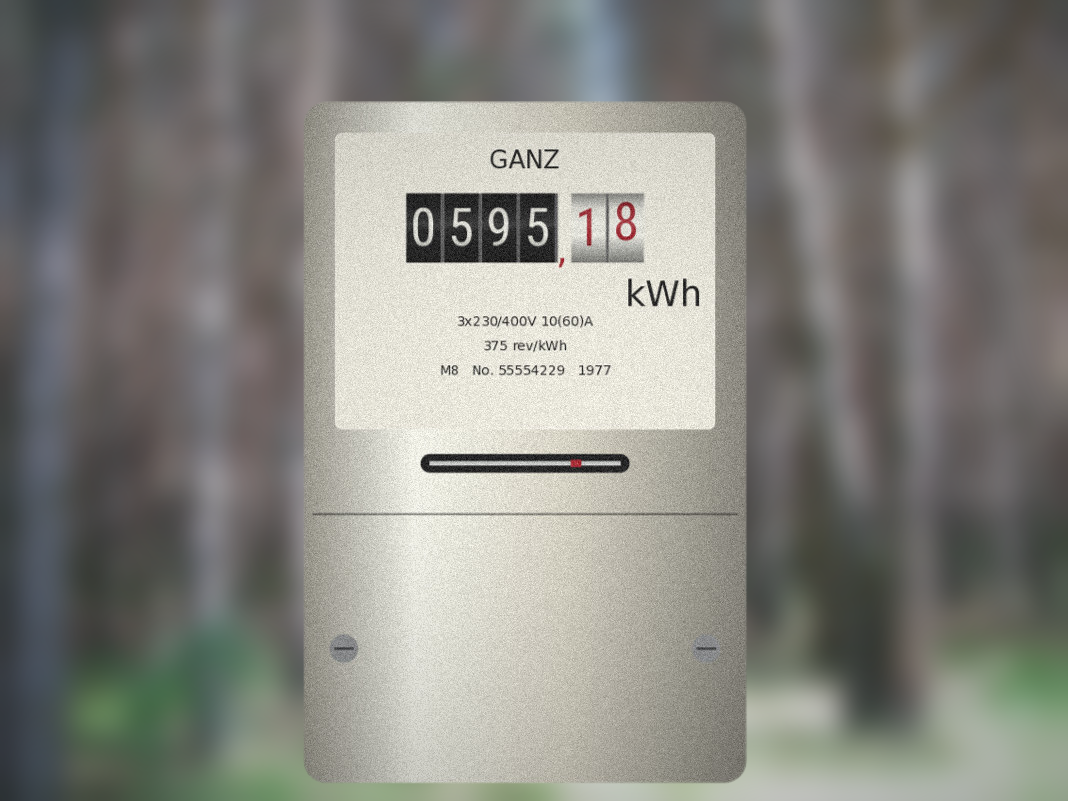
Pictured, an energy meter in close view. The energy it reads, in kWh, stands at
595.18 kWh
